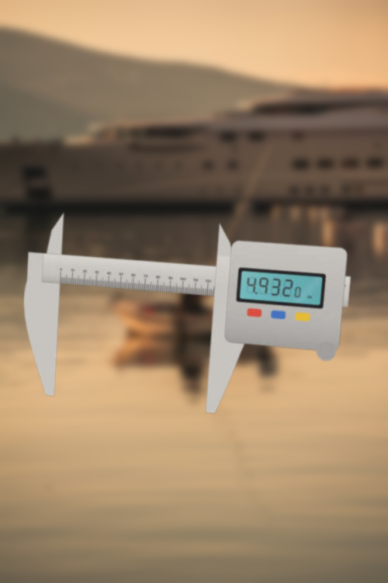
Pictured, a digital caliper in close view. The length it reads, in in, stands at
4.9320 in
